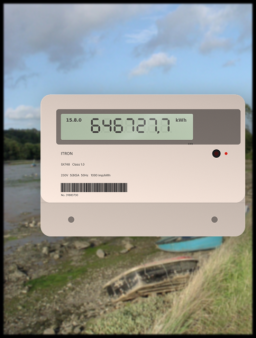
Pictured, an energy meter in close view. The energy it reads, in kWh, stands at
646727.7 kWh
